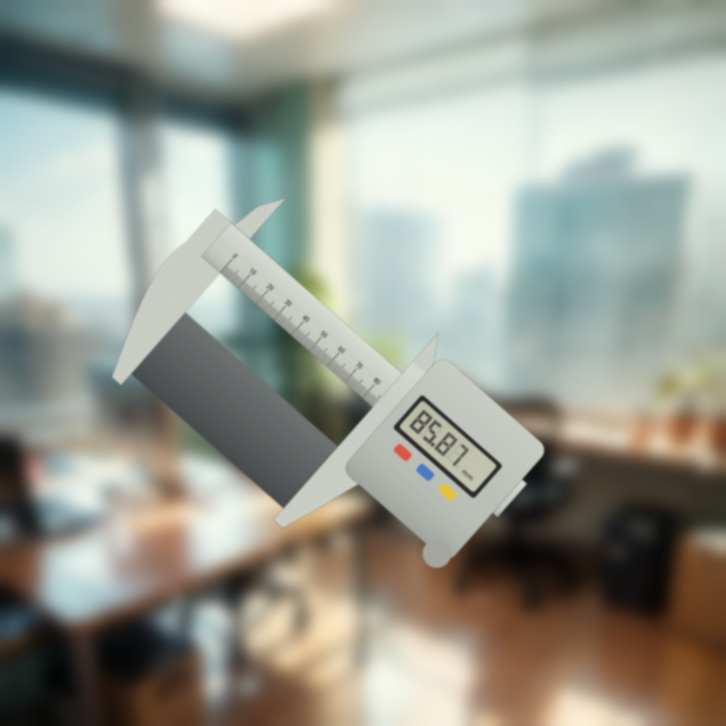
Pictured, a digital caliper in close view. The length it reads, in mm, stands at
85.87 mm
